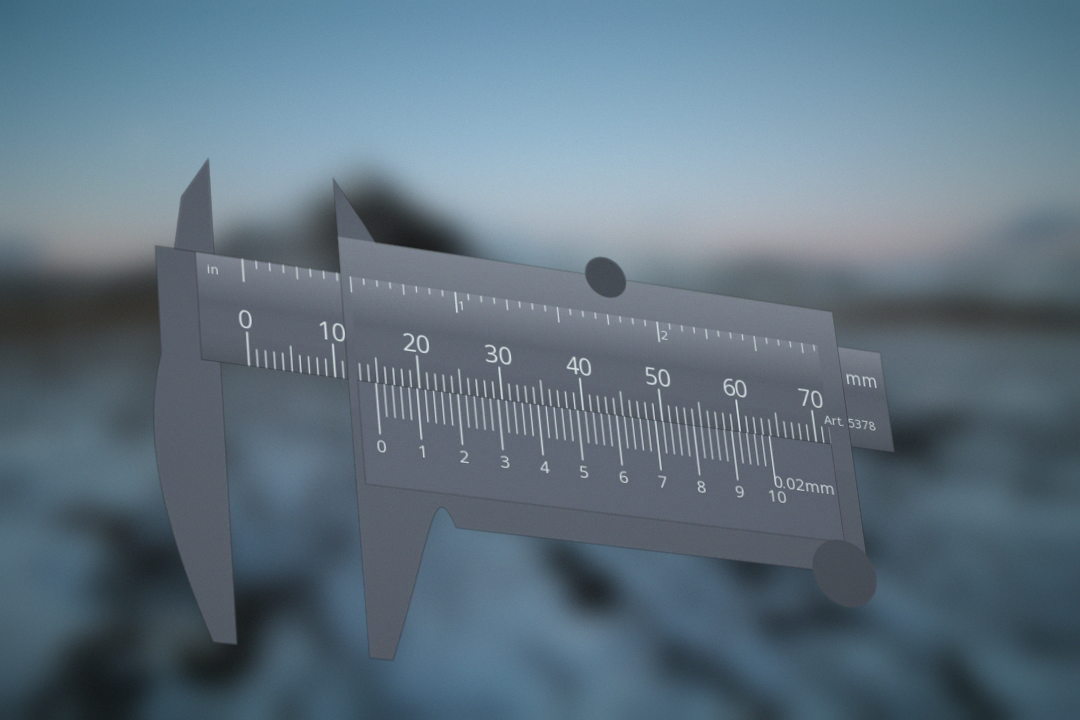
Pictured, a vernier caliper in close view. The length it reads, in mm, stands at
14.8 mm
